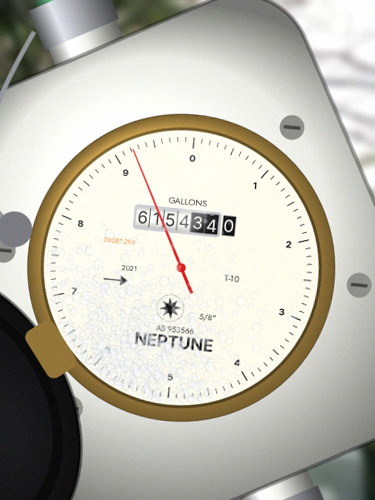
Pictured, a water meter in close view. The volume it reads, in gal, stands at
6154339.2 gal
